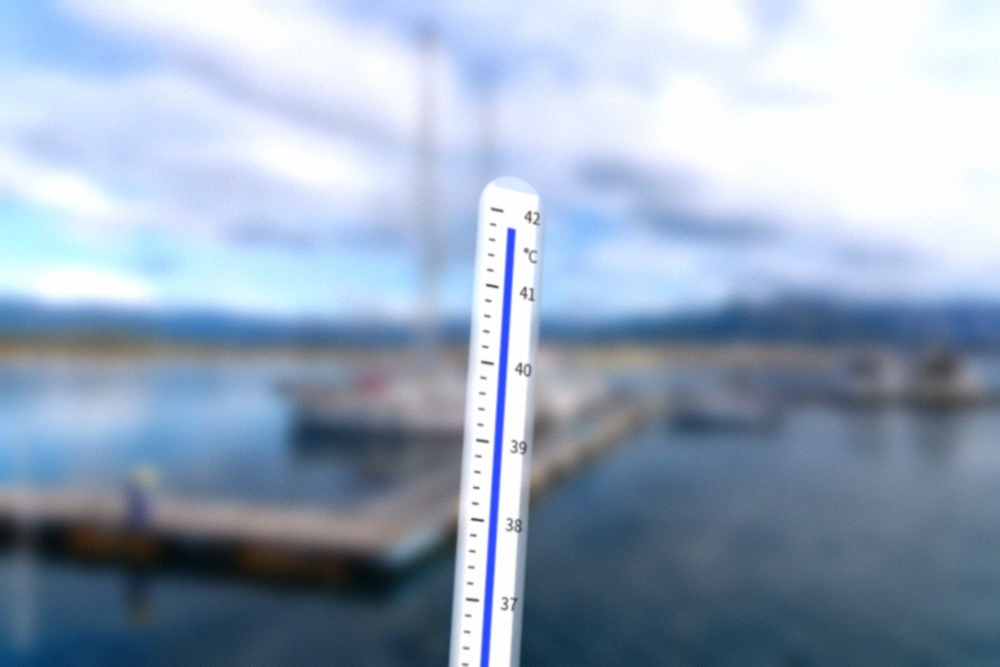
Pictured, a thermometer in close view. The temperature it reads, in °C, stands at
41.8 °C
